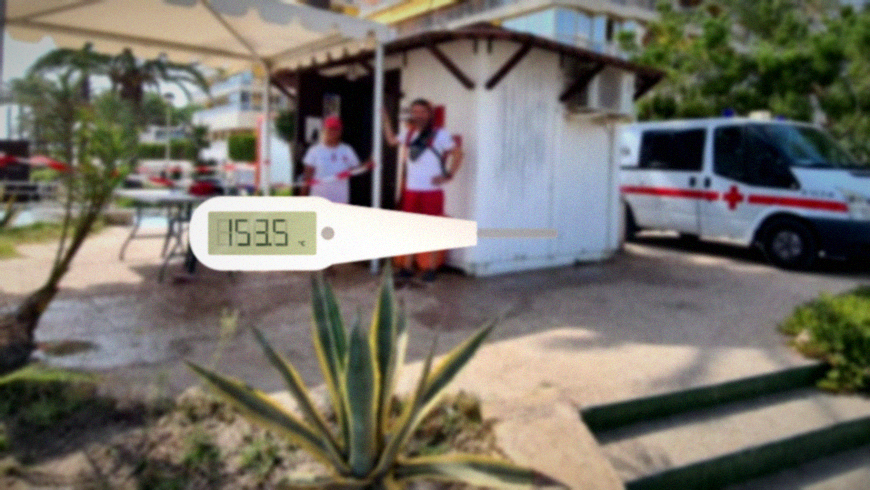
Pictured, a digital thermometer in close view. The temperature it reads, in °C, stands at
153.5 °C
